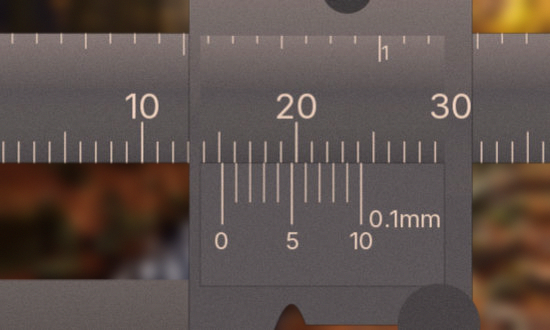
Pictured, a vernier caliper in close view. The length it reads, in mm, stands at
15.2 mm
